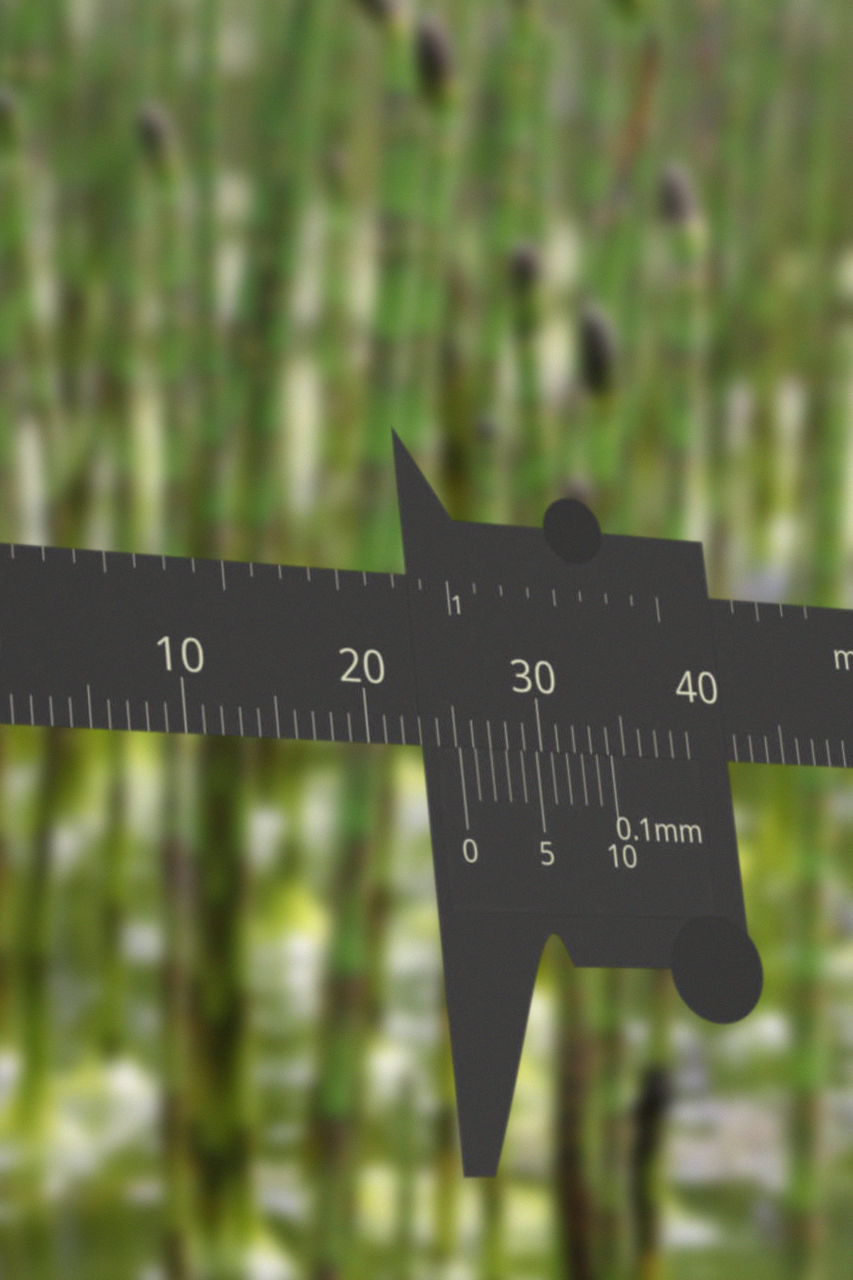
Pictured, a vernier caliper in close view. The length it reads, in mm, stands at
25.2 mm
